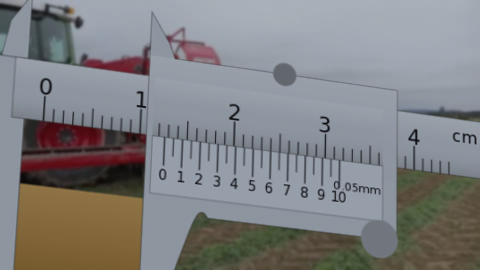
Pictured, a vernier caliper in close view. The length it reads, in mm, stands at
12.6 mm
